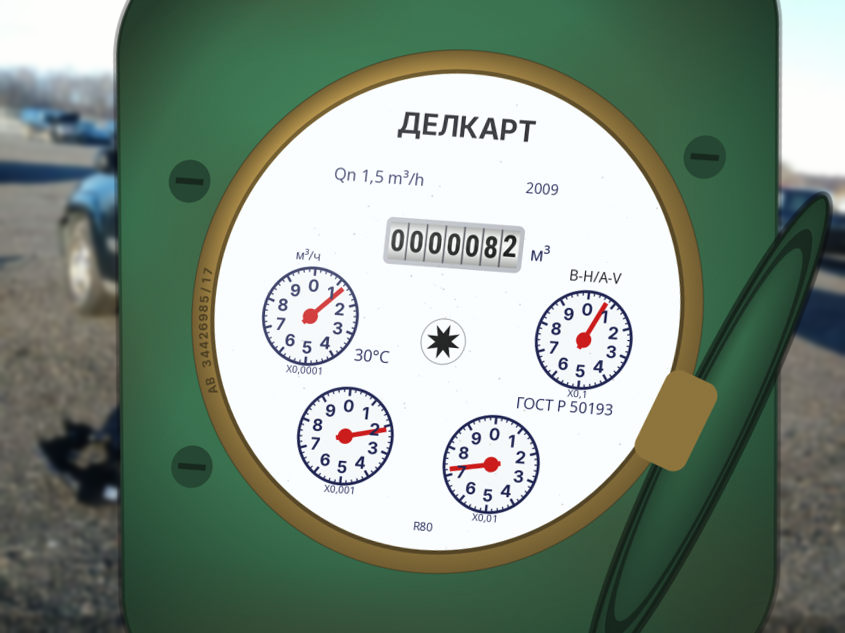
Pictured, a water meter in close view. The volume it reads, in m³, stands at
82.0721 m³
